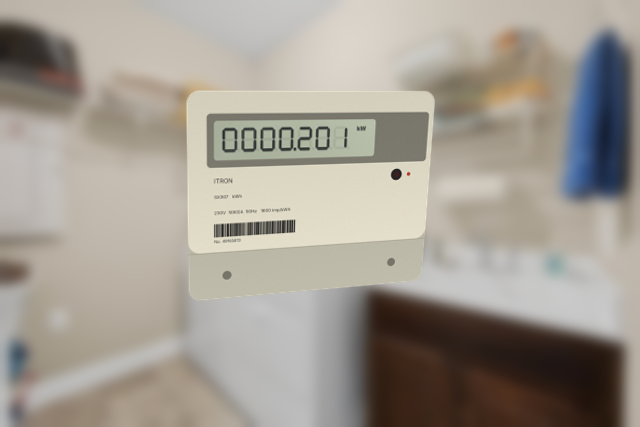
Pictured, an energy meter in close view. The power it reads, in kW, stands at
0.201 kW
